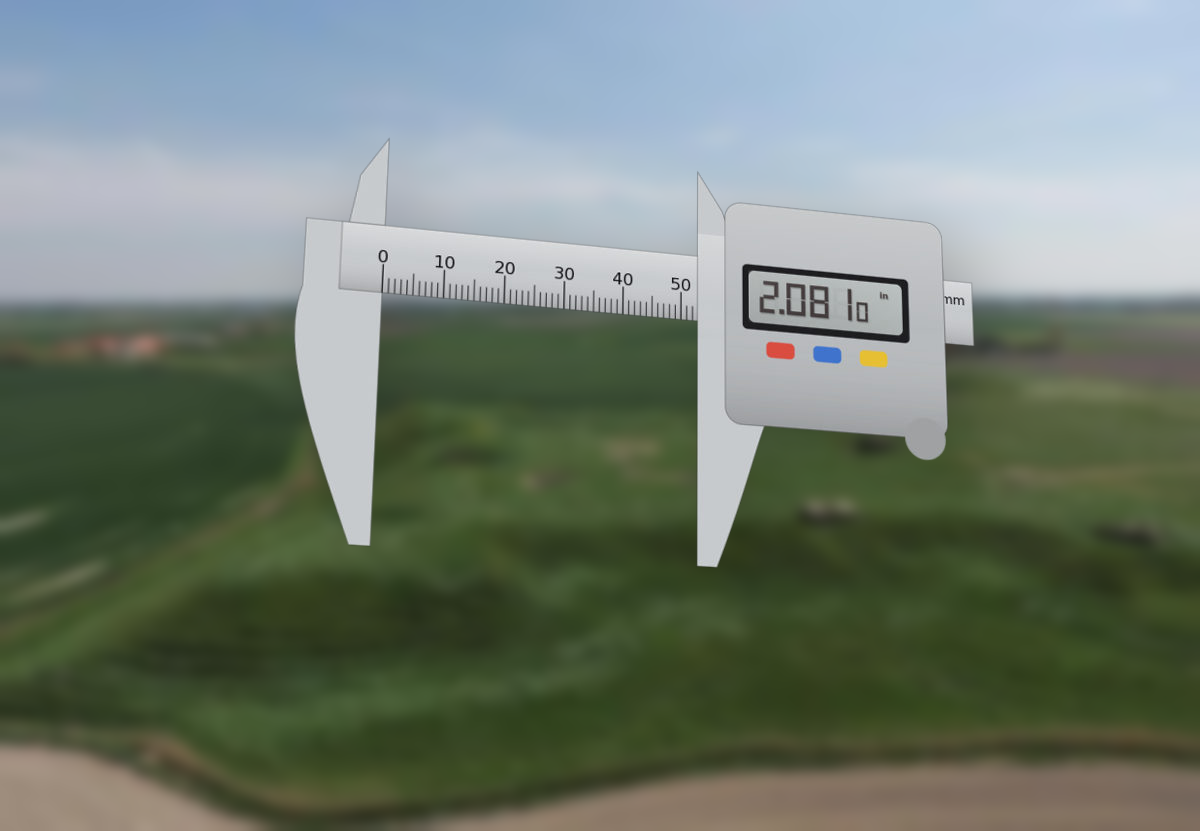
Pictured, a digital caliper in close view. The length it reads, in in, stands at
2.0810 in
